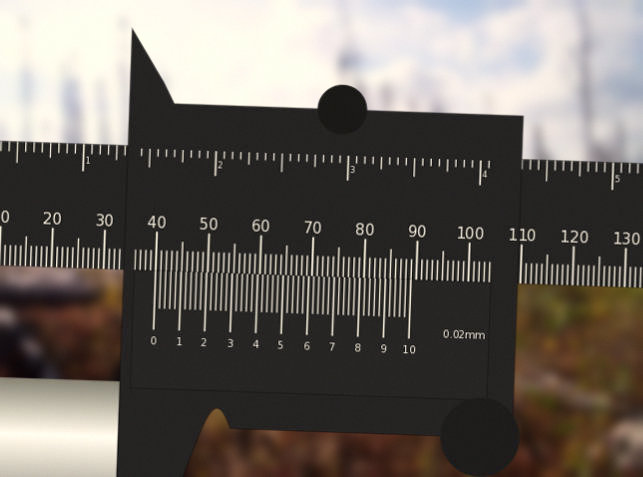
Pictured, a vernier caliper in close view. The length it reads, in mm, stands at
40.0 mm
